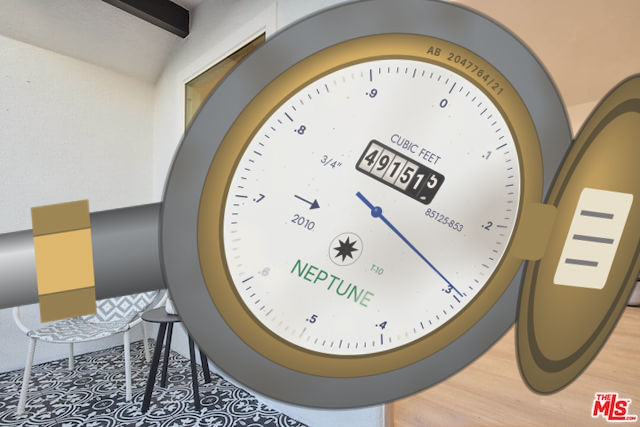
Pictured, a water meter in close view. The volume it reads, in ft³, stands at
491515.29 ft³
